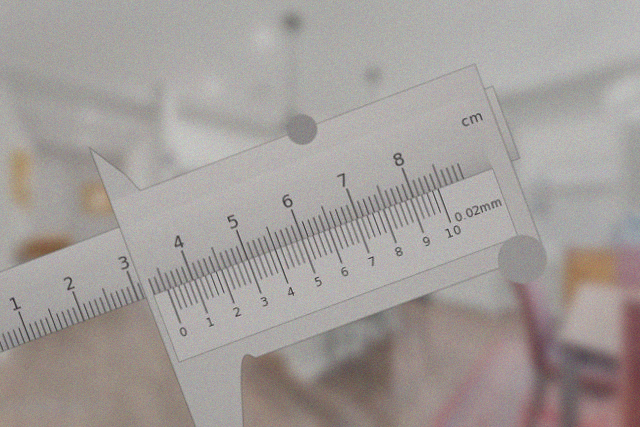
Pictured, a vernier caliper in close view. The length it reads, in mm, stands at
35.4 mm
